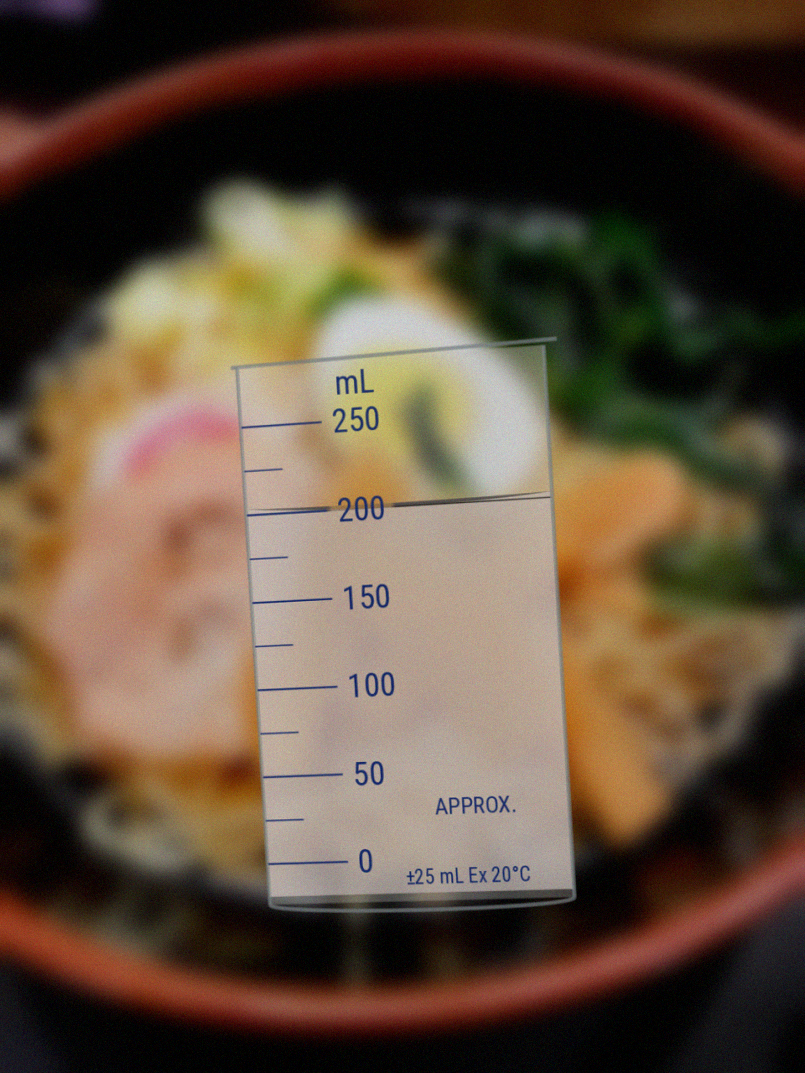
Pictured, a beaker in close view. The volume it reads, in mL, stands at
200 mL
